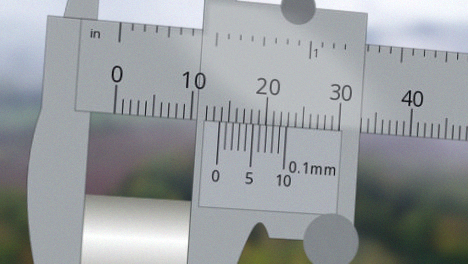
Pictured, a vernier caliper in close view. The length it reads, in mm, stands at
13.8 mm
